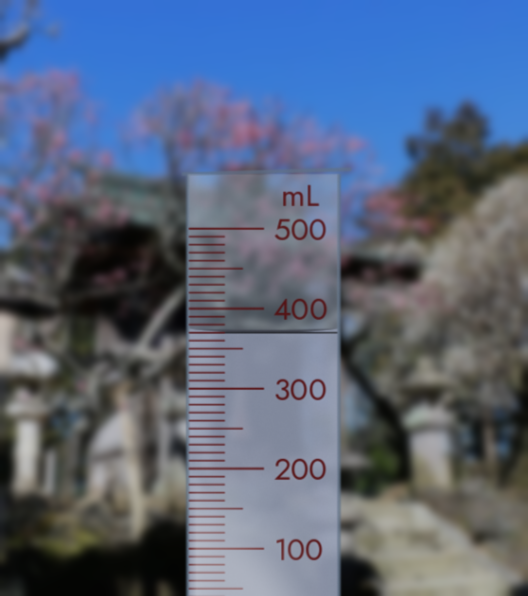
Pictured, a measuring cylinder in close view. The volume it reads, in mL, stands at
370 mL
